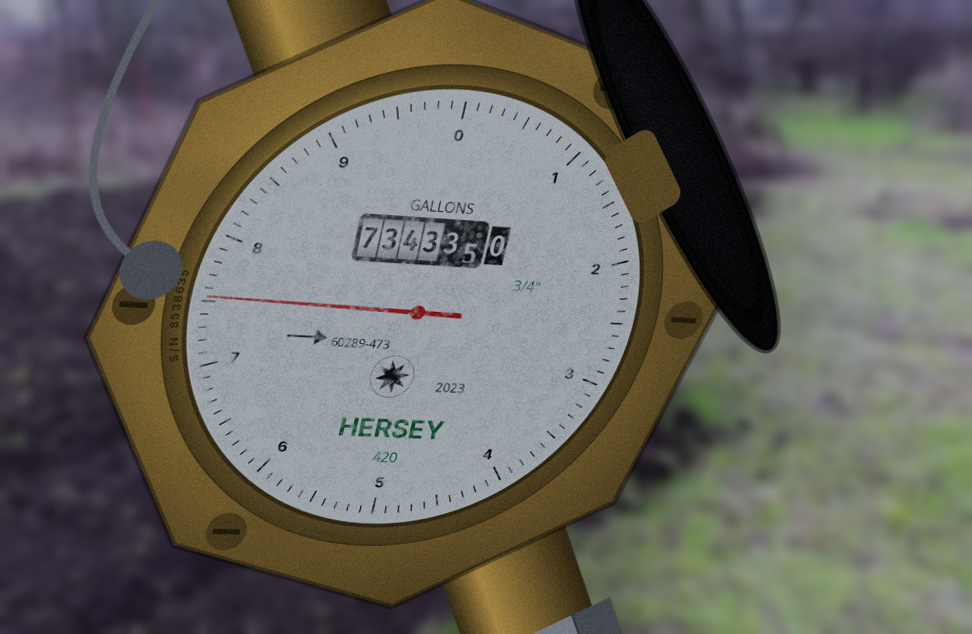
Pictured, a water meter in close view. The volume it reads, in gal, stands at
7343347.5 gal
